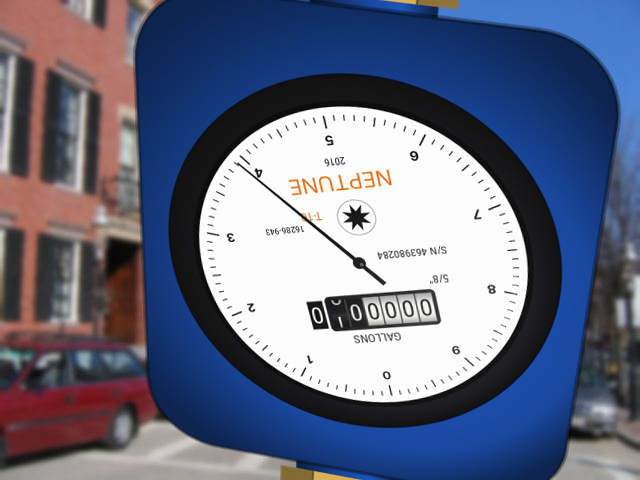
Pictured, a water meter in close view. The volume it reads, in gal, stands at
13.9 gal
